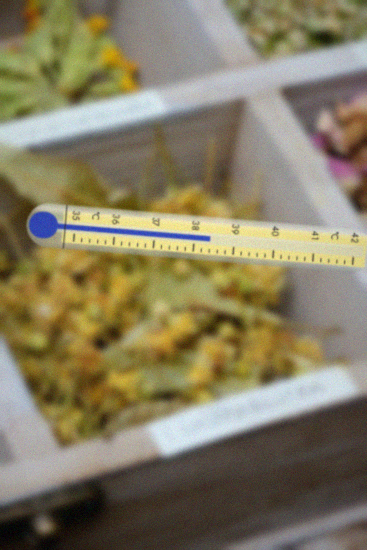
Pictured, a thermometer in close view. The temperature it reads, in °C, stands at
38.4 °C
